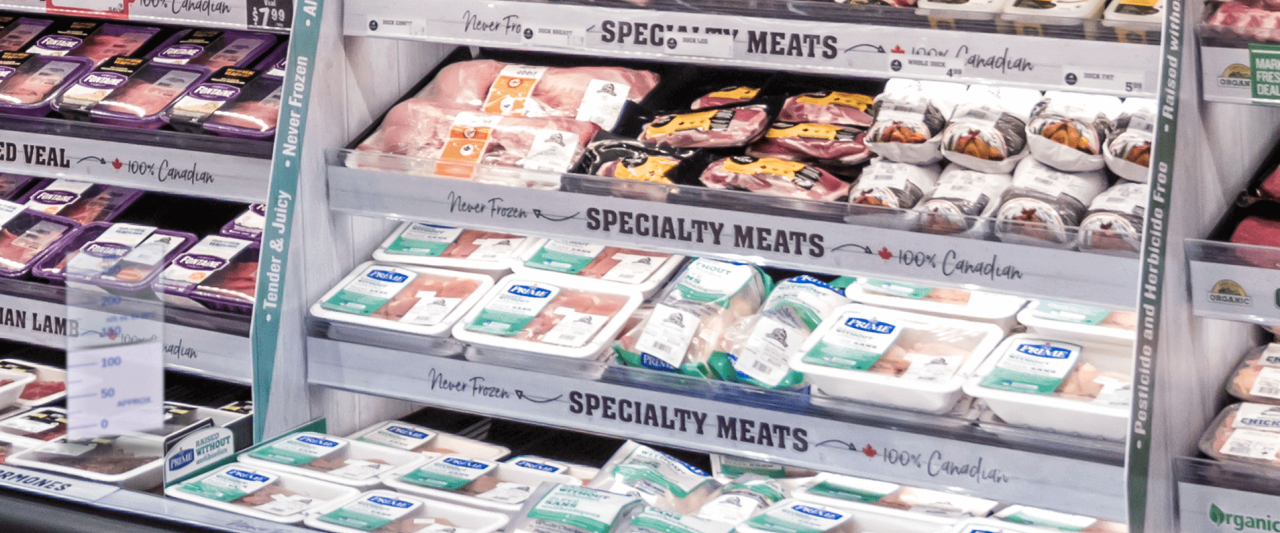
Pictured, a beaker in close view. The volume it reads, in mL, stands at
125 mL
